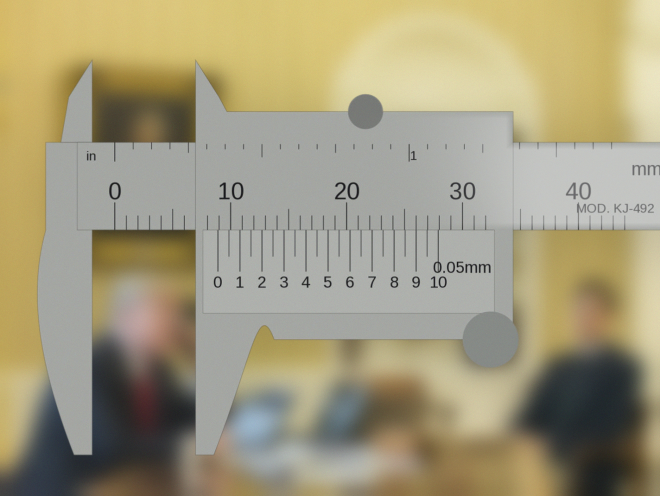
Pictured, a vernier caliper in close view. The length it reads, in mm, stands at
8.9 mm
